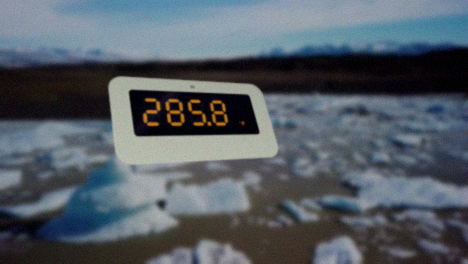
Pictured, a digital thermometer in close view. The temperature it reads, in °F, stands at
285.8 °F
